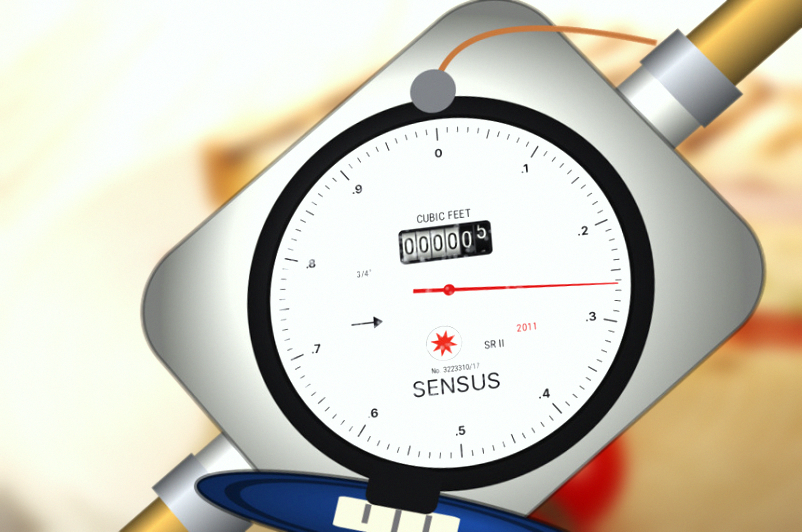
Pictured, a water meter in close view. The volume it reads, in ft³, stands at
5.26 ft³
